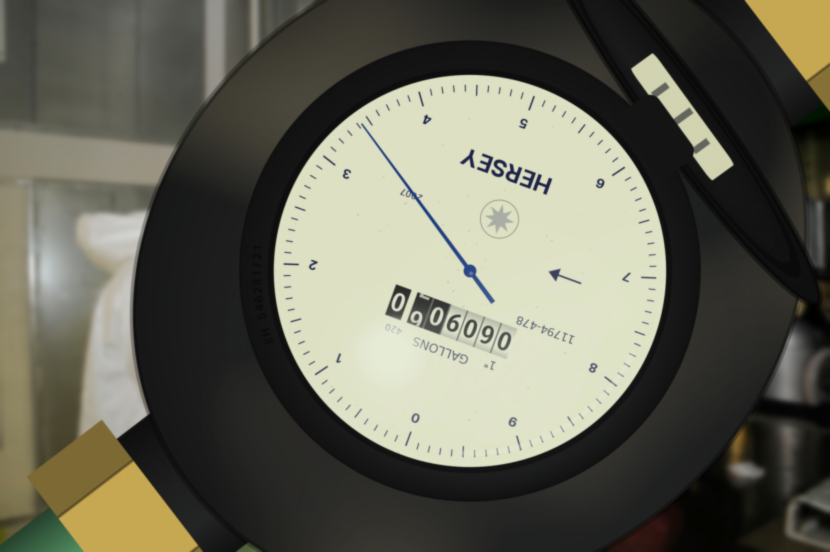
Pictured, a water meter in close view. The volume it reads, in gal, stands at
609063.4 gal
